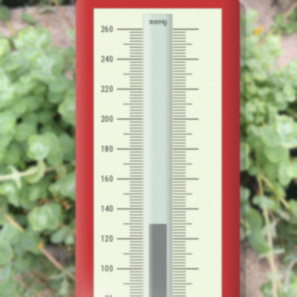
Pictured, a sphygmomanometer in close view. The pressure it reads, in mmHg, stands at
130 mmHg
